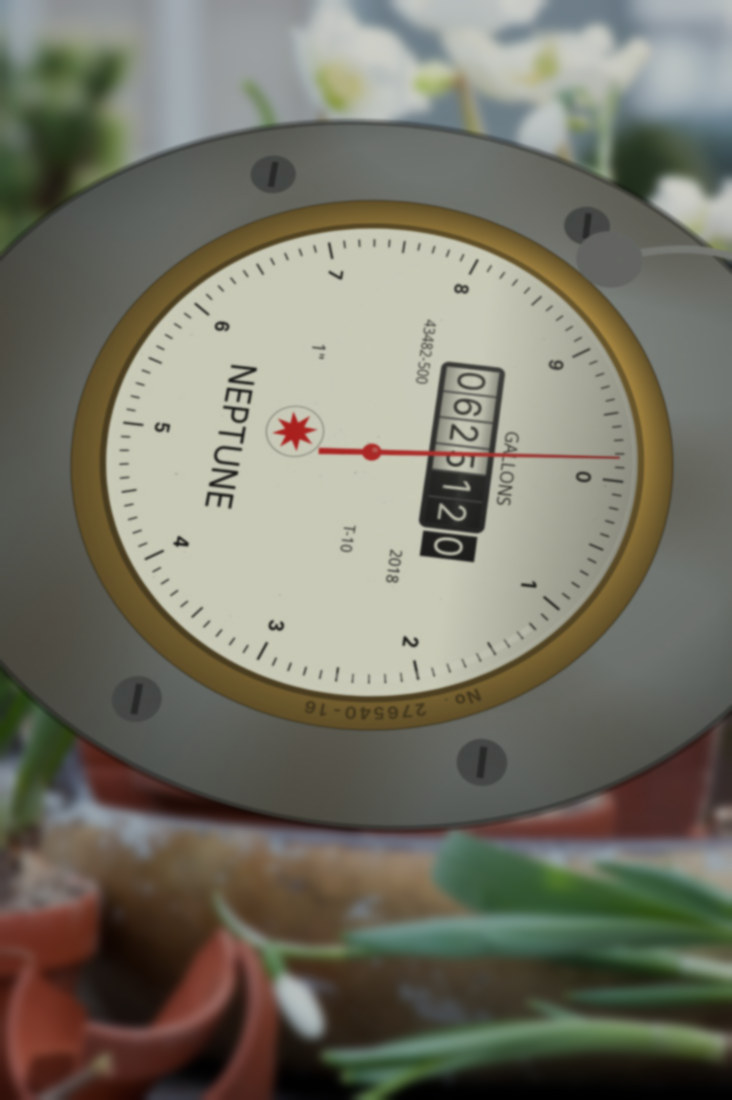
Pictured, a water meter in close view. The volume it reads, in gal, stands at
625119.8 gal
